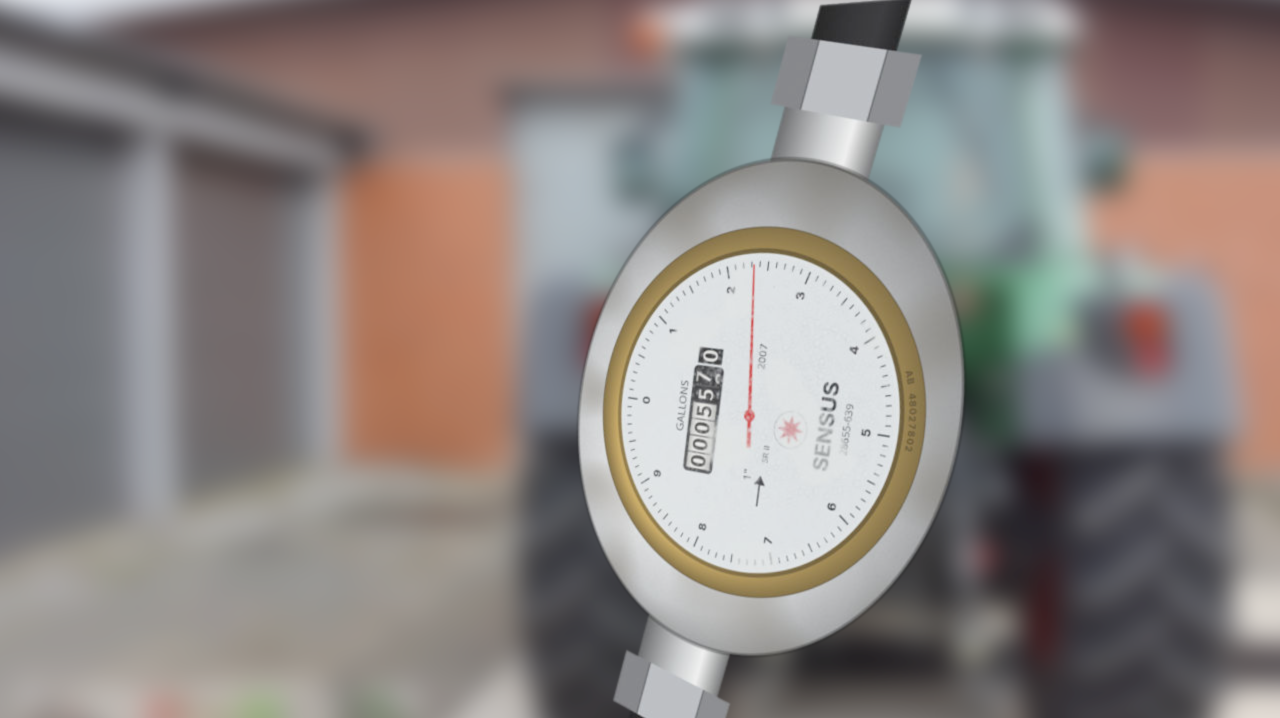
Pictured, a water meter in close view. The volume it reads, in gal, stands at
5572.3 gal
